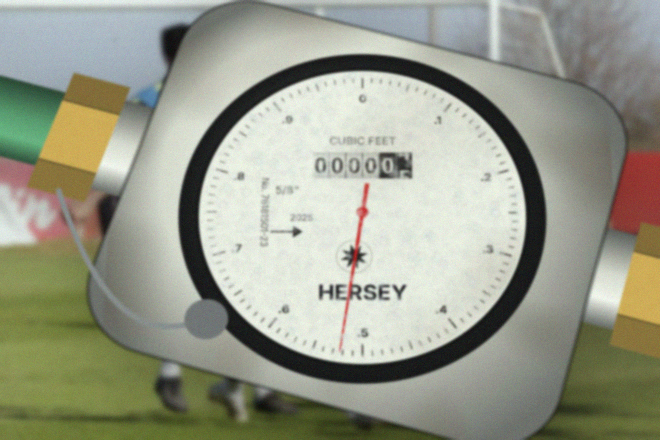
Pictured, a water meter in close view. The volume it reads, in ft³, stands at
4.52 ft³
